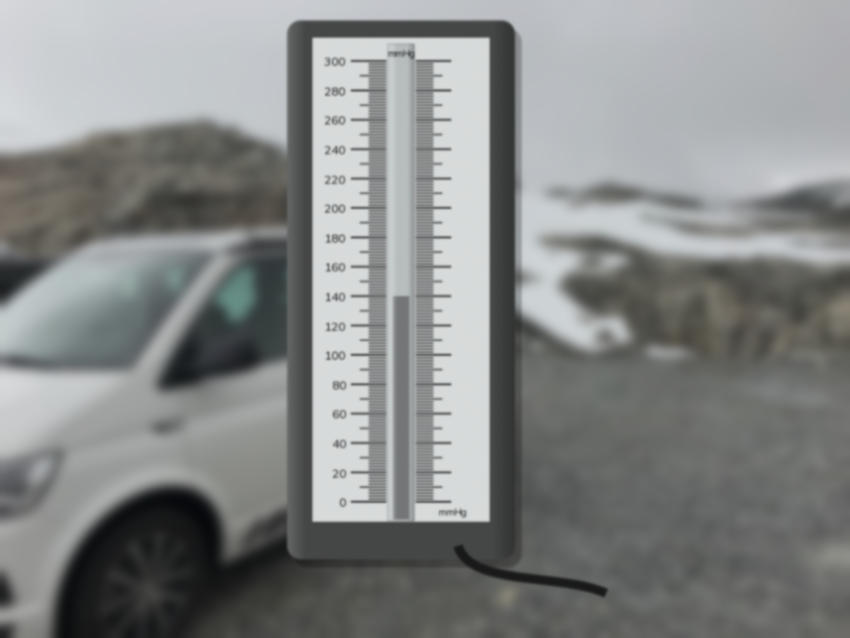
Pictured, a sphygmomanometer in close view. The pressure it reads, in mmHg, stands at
140 mmHg
